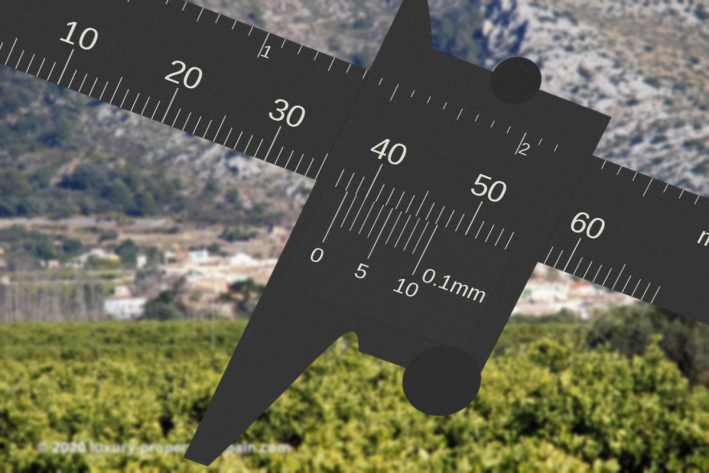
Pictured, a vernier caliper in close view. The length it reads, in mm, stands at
38.2 mm
